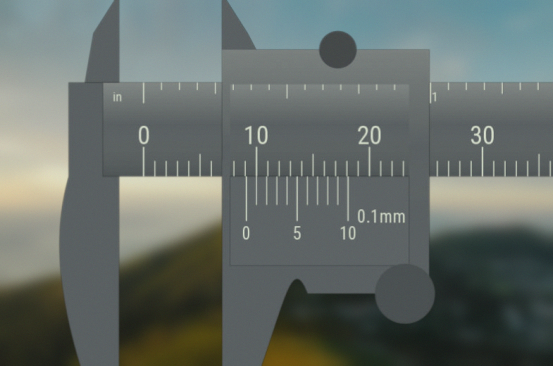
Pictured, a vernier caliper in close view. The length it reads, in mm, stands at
9.1 mm
